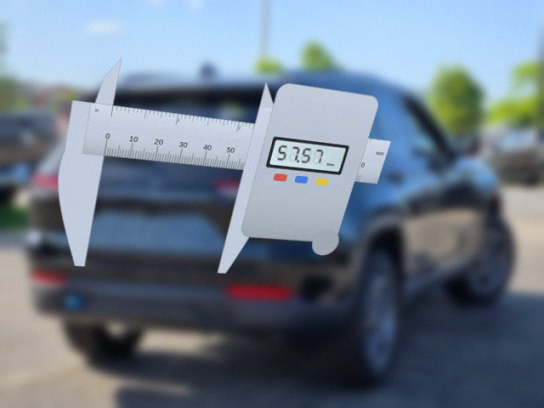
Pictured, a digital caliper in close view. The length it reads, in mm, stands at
57.57 mm
